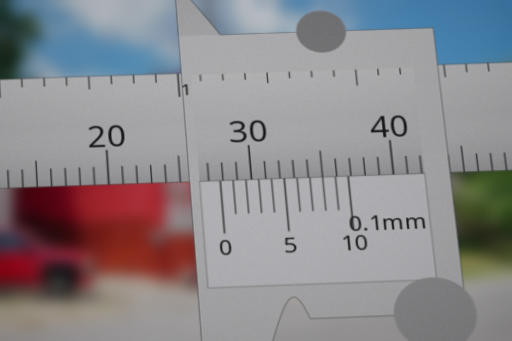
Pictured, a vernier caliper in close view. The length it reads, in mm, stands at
27.8 mm
